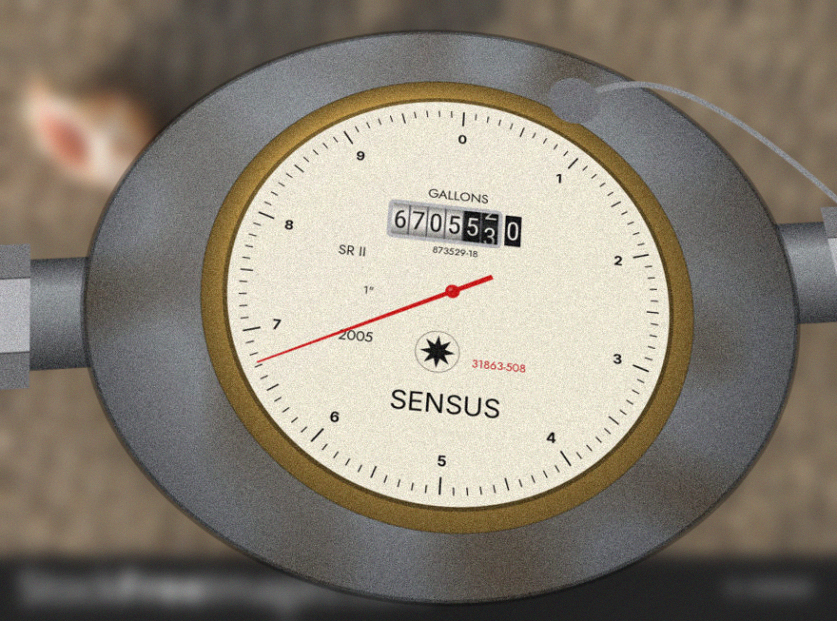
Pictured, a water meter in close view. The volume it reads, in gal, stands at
6705526.7 gal
